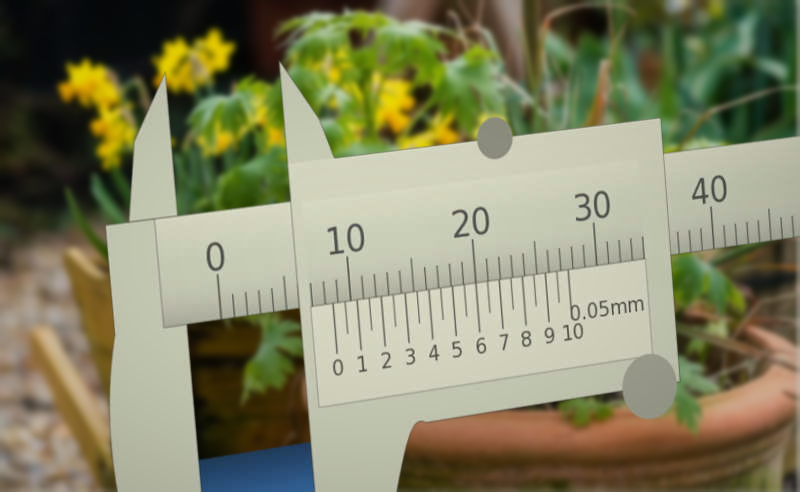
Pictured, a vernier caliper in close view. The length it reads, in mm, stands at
8.6 mm
